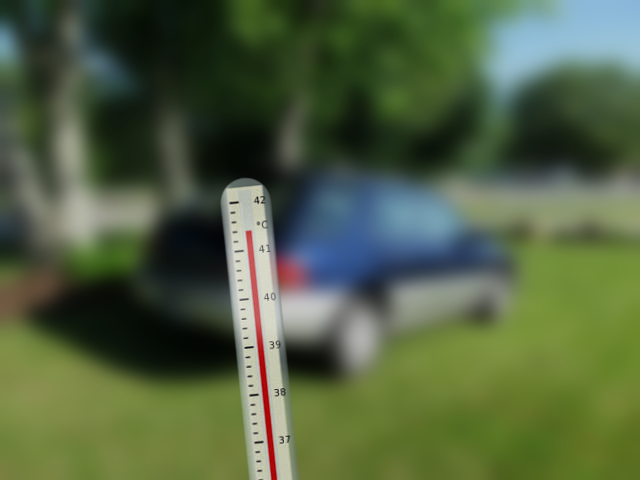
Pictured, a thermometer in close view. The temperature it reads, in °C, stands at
41.4 °C
